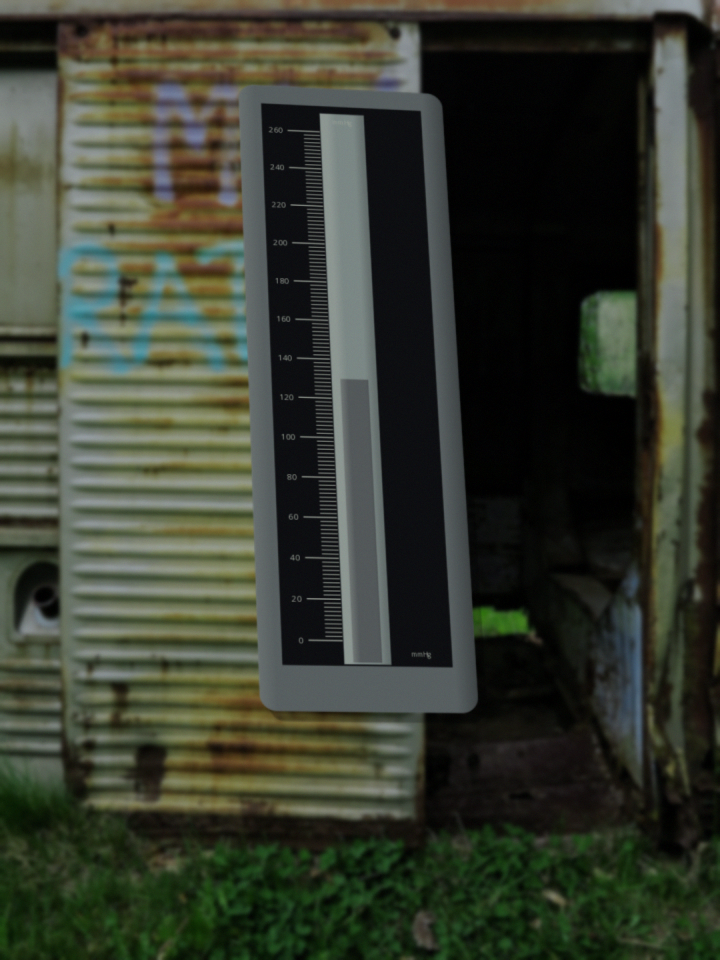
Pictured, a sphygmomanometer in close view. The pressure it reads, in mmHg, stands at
130 mmHg
